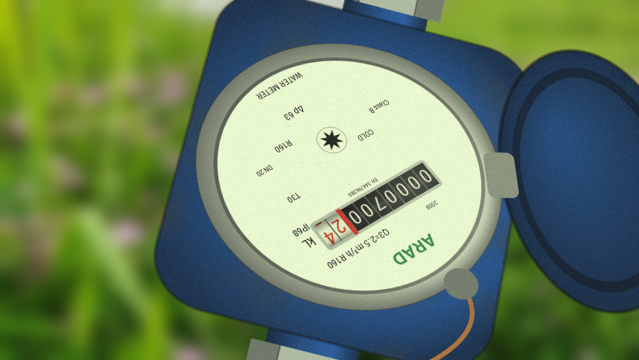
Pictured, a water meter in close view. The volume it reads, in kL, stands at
700.24 kL
